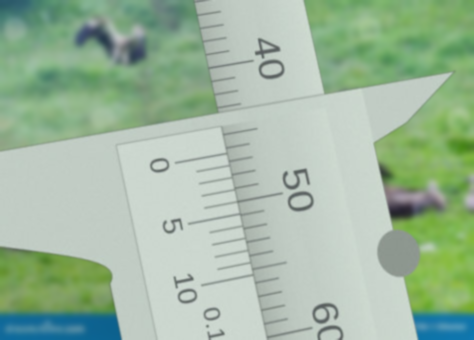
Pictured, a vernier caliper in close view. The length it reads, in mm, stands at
46.4 mm
